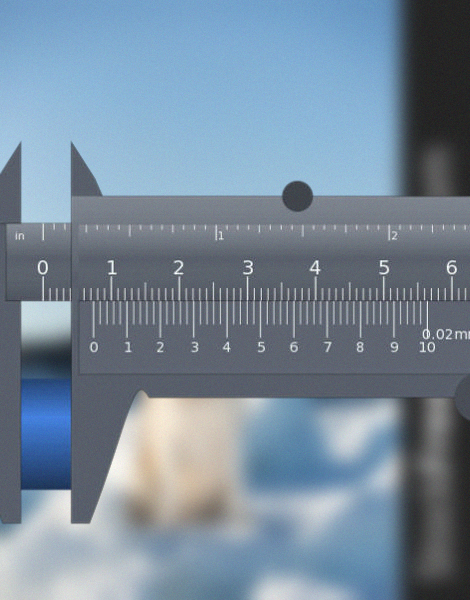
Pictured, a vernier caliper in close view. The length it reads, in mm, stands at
7.4 mm
